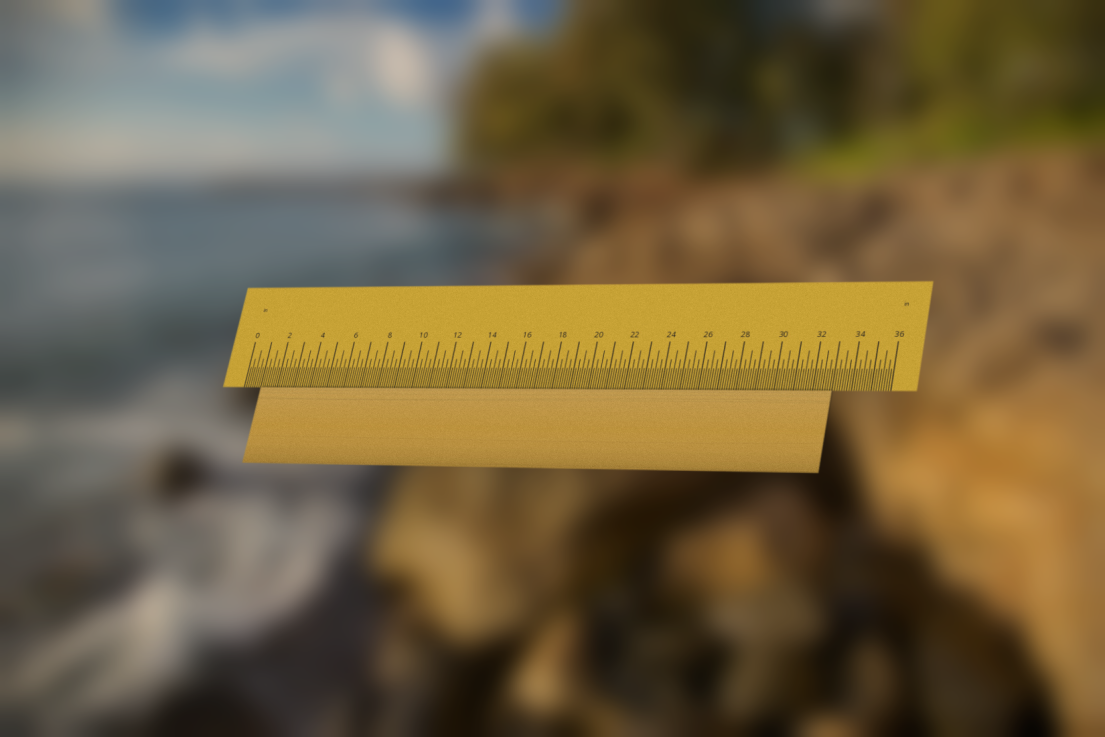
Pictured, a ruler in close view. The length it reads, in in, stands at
32 in
